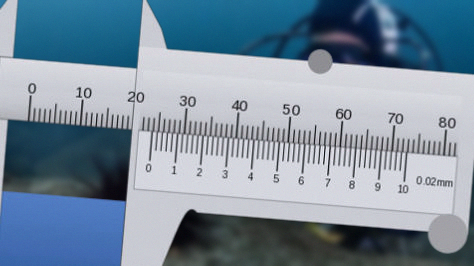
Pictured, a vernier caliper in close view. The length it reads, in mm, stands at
23.8 mm
